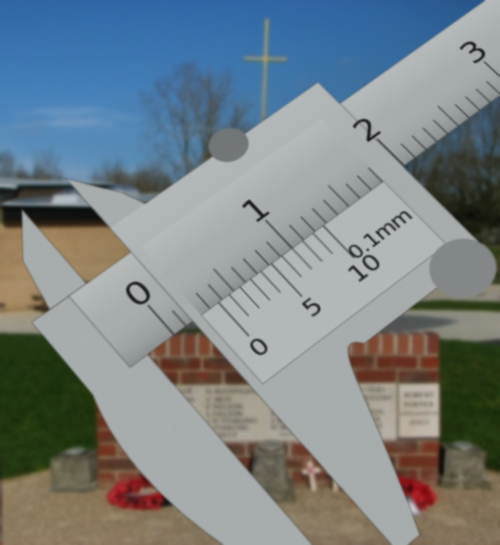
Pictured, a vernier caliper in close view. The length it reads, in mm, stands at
3.7 mm
